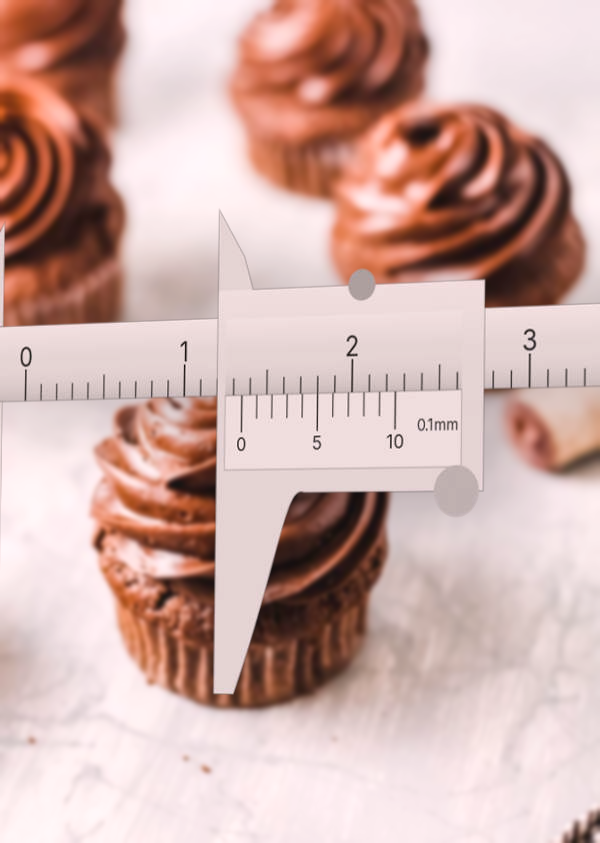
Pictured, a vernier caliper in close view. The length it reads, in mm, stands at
13.5 mm
